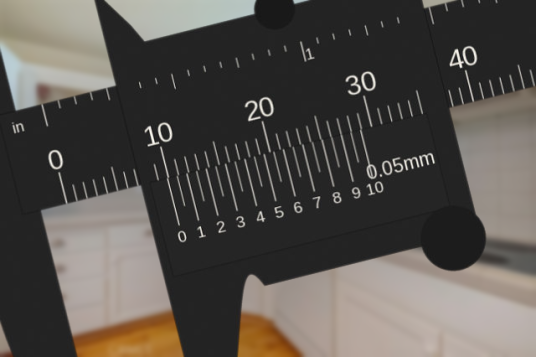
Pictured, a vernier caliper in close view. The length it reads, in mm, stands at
9.9 mm
